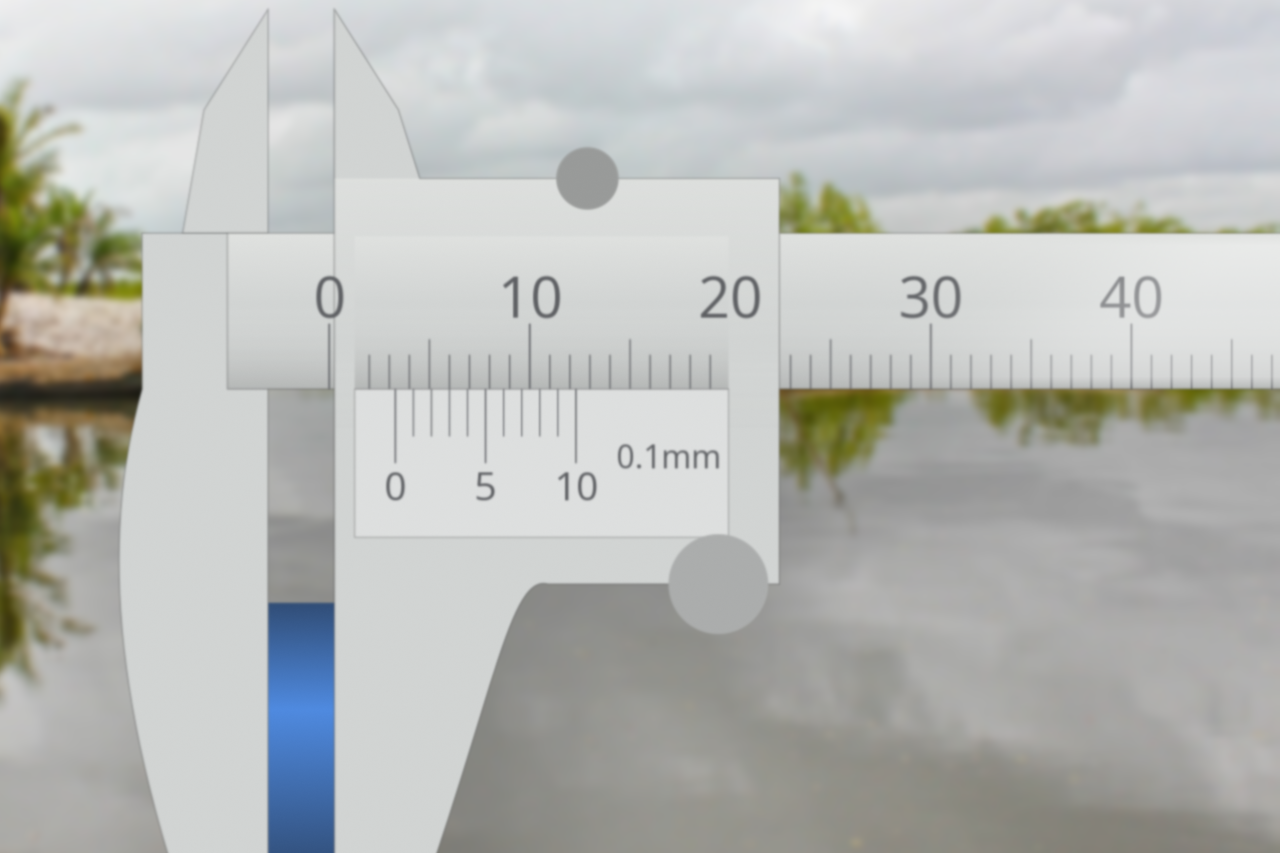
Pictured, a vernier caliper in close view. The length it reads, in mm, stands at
3.3 mm
